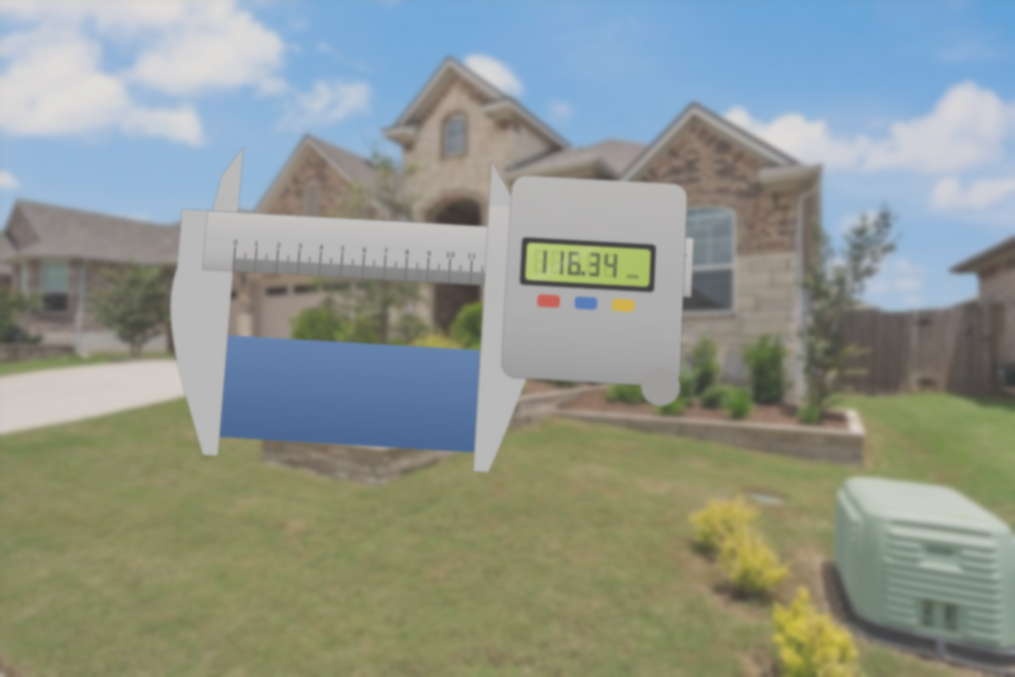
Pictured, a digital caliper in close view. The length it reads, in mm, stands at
116.34 mm
